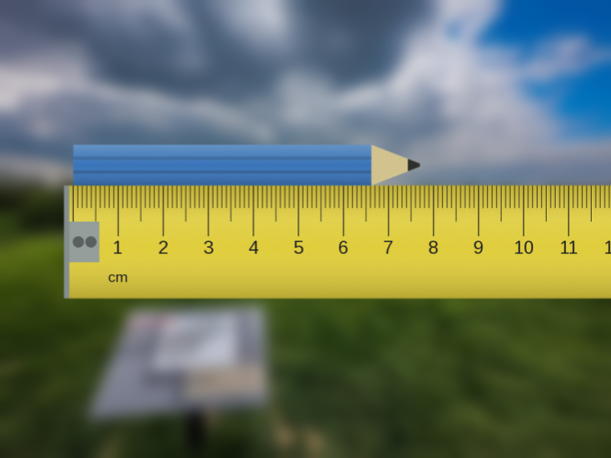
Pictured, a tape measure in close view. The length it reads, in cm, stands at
7.7 cm
